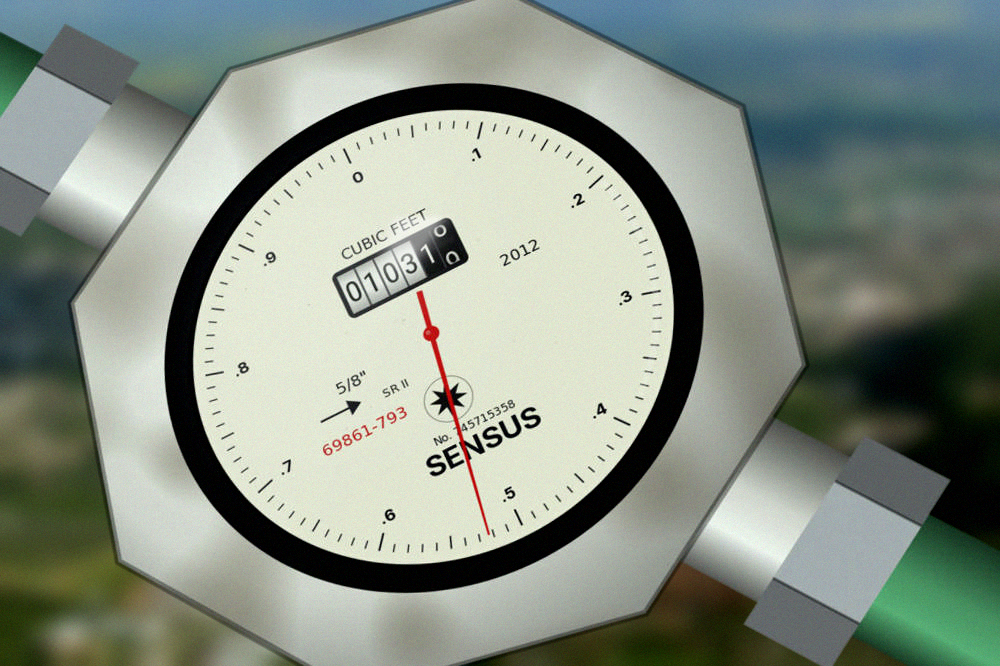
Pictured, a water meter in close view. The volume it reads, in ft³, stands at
10318.52 ft³
